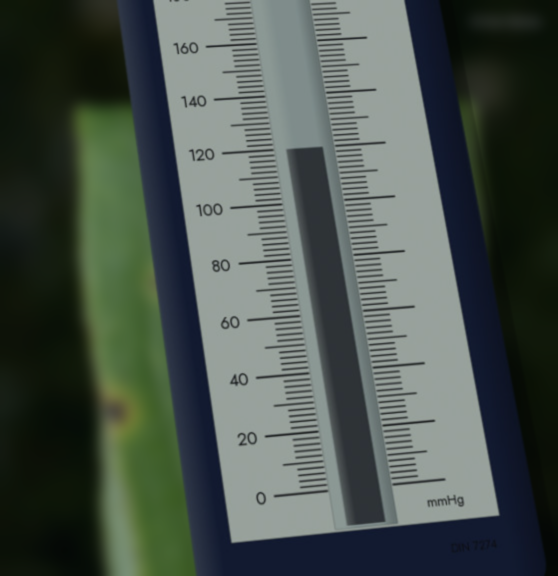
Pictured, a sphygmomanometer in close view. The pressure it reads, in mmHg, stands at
120 mmHg
